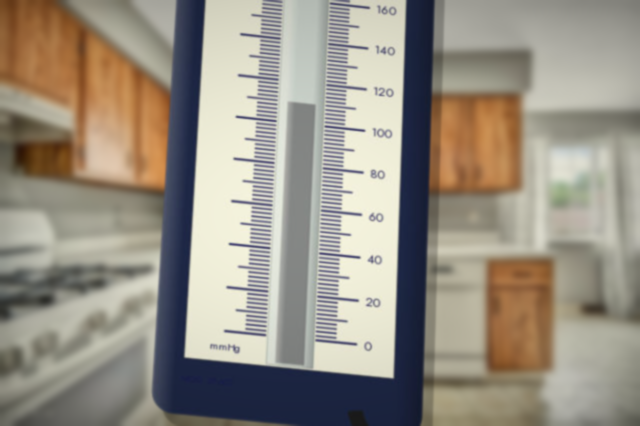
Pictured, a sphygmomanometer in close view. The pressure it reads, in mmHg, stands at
110 mmHg
